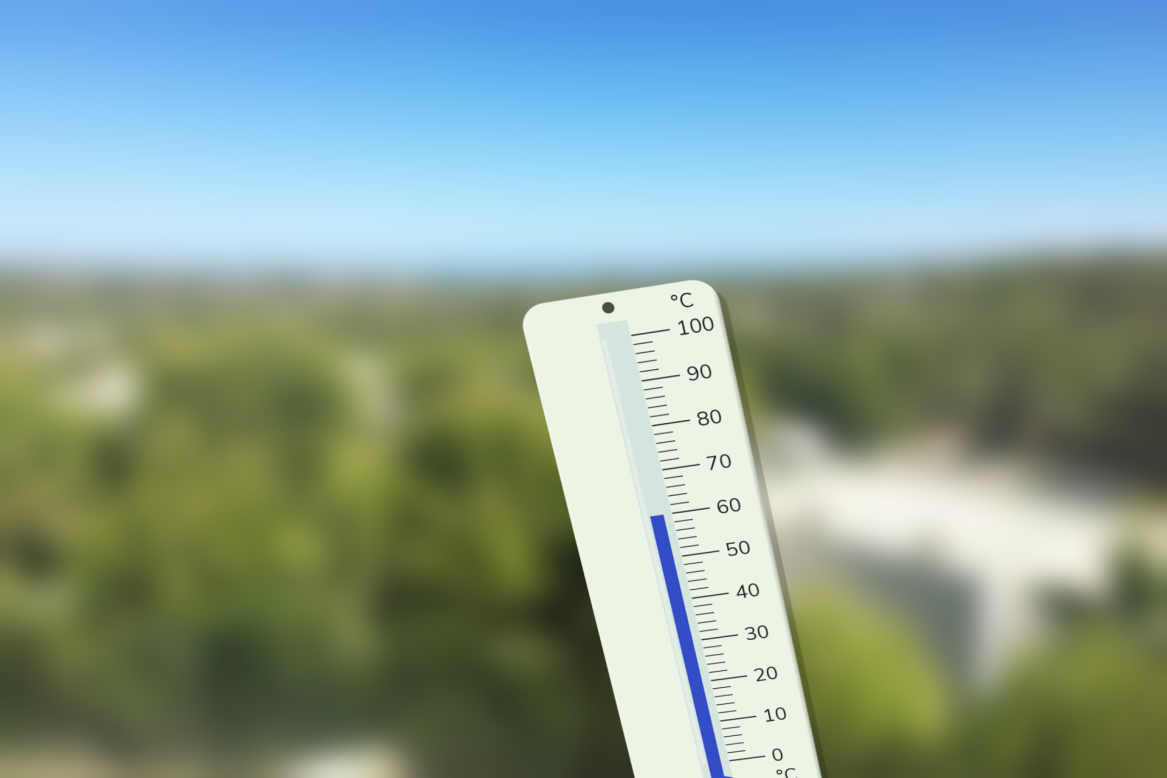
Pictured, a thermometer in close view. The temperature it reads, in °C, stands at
60 °C
